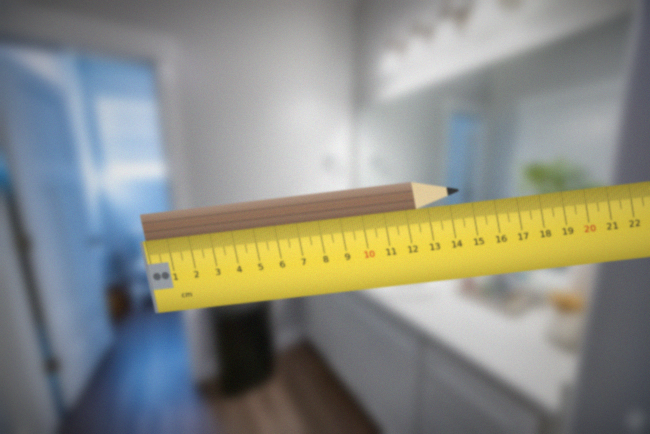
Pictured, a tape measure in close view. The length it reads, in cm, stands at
14.5 cm
